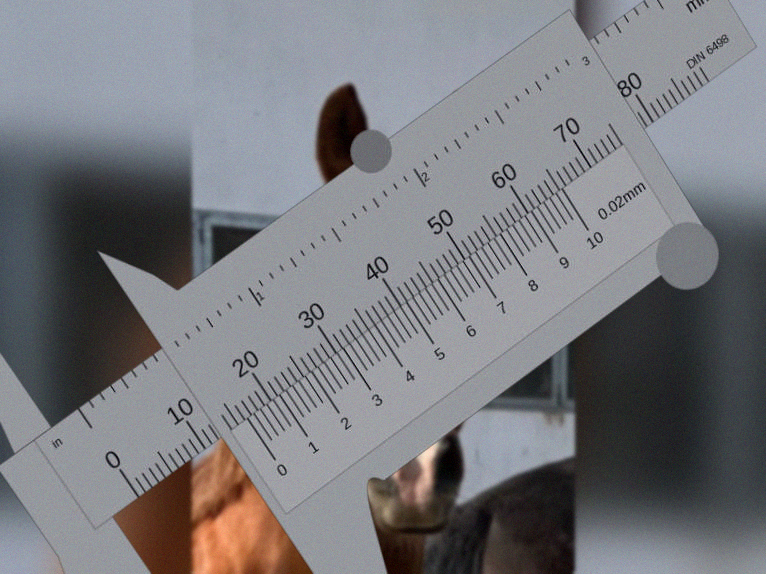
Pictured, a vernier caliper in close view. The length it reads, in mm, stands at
16.4 mm
